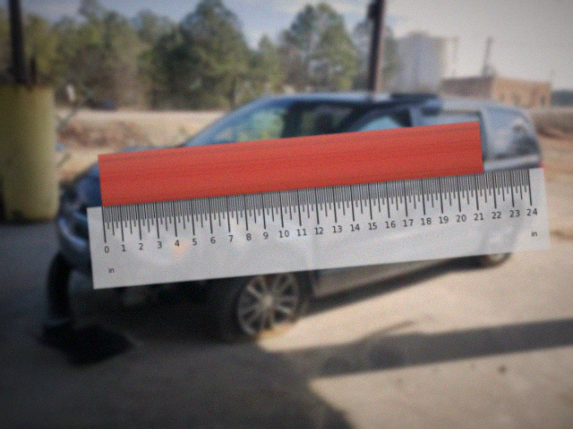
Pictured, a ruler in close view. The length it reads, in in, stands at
21.5 in
